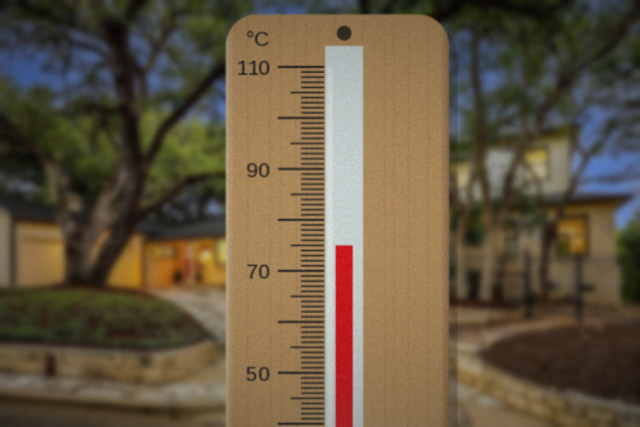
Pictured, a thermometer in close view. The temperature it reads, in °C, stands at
75 °C
